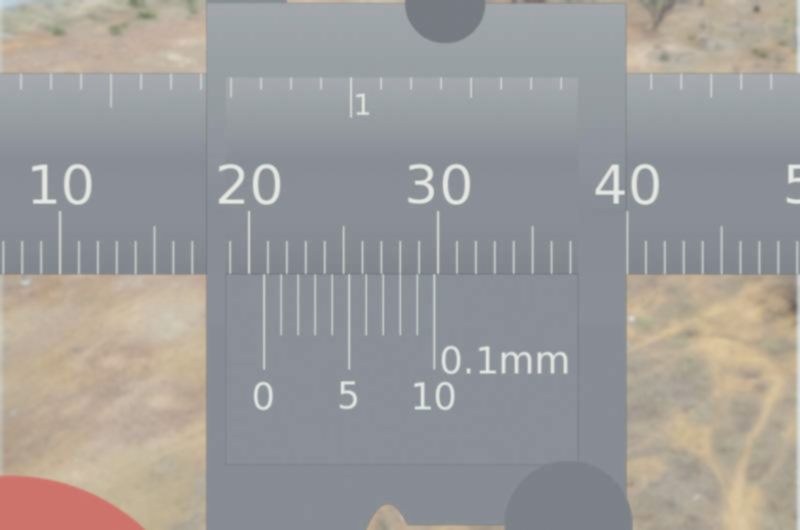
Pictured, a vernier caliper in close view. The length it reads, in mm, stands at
20.8 mm
